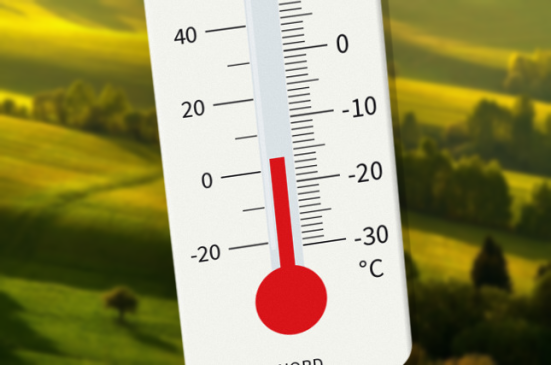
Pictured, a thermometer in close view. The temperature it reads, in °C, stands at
-16 °C
